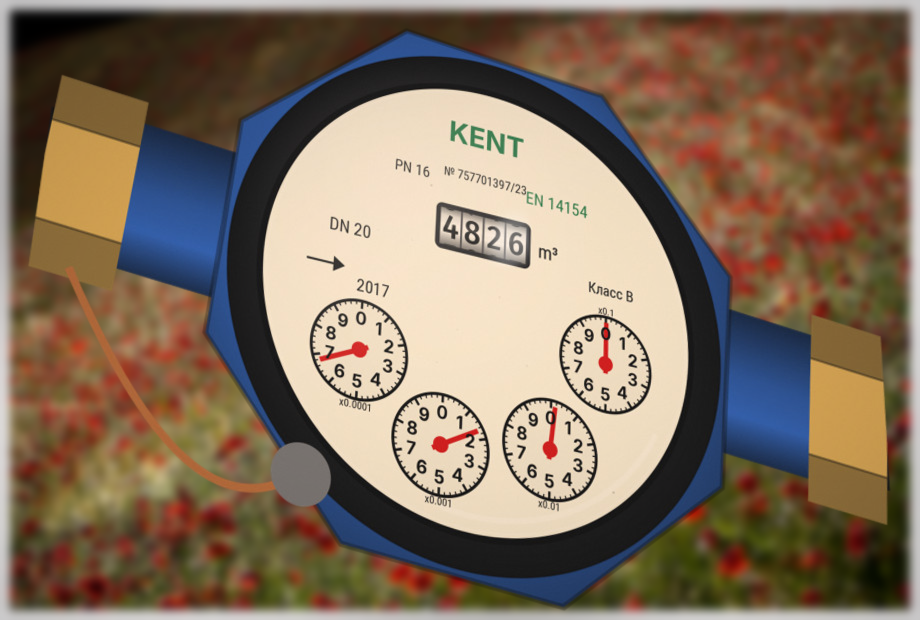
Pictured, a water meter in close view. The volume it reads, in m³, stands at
4826.0016 m³
